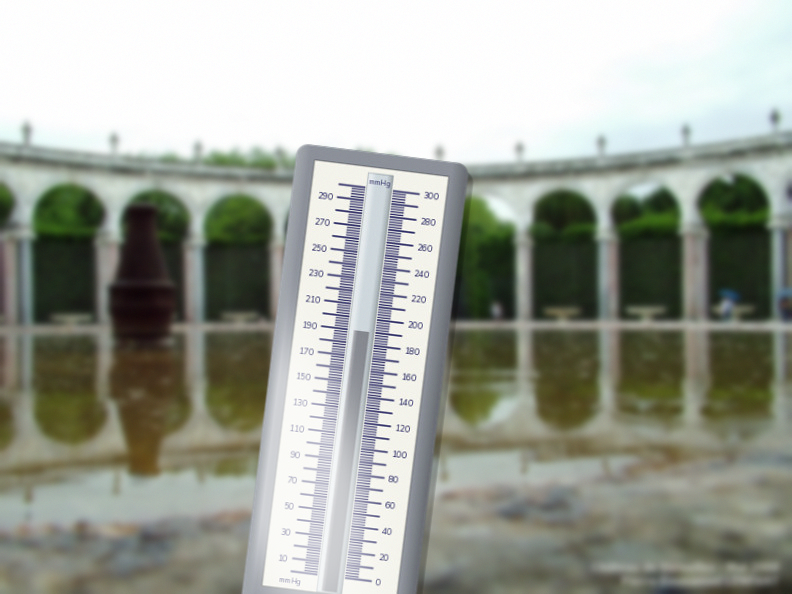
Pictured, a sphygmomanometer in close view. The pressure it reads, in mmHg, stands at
190 mmHg
